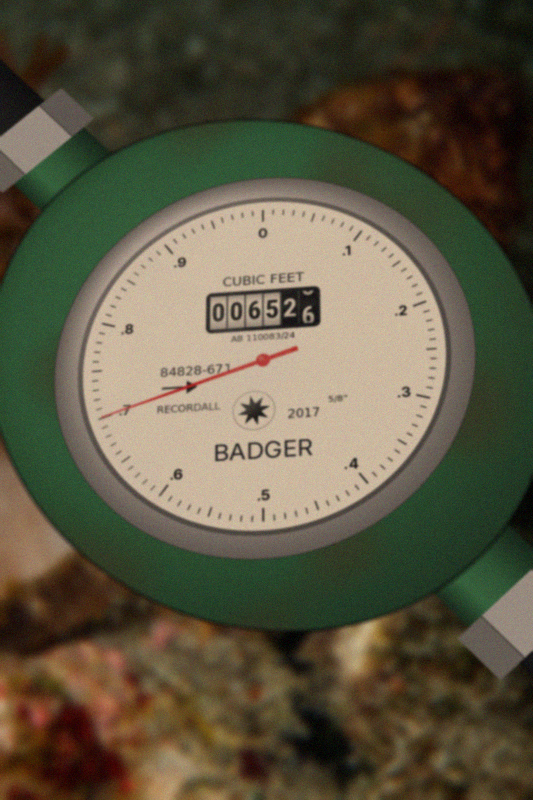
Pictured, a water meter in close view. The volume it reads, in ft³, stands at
6525.70 ft³
